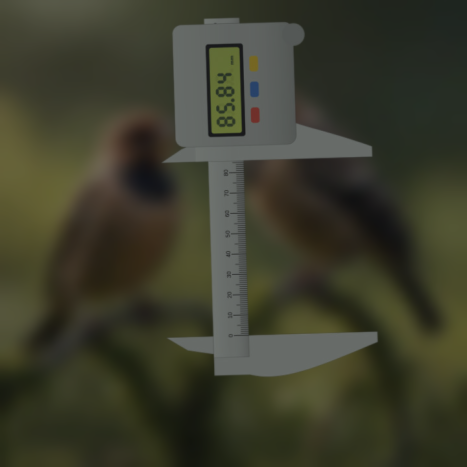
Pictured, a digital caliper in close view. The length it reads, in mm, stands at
85.84 mm
